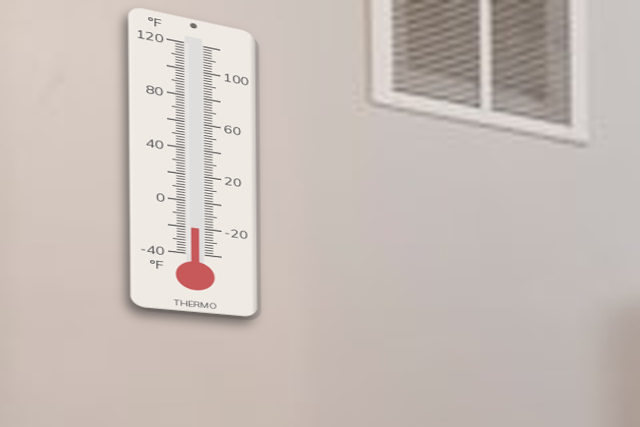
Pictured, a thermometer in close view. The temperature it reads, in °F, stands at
-20 °F
